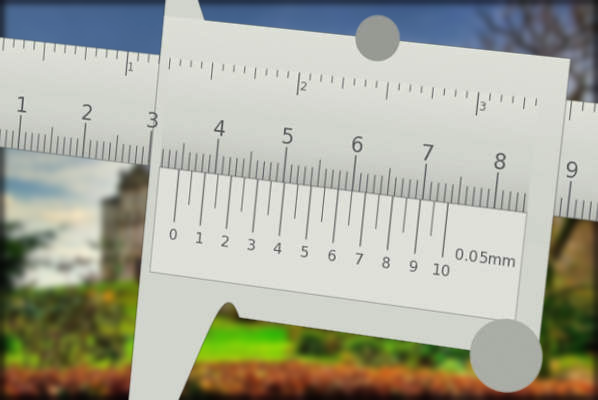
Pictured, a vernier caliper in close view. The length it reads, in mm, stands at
34.6 mm
